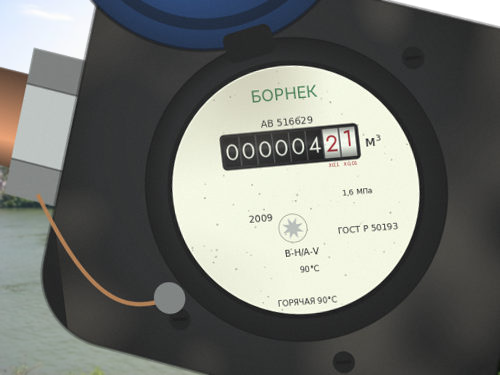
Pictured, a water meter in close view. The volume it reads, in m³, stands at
4.21 m³
